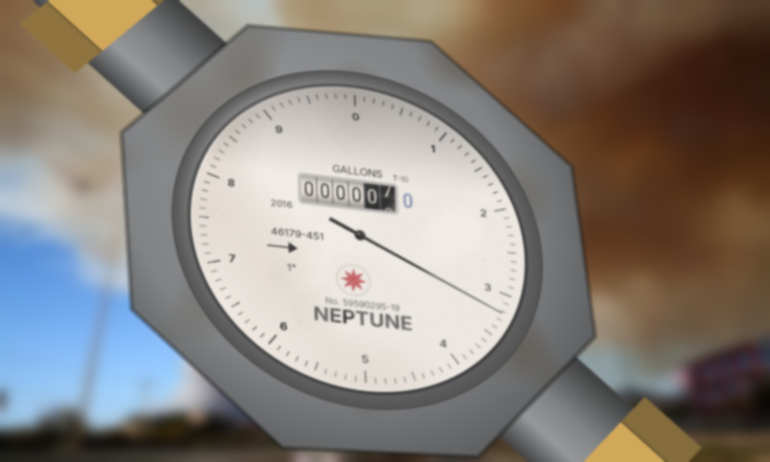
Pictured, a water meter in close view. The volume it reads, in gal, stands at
73.2 gal
